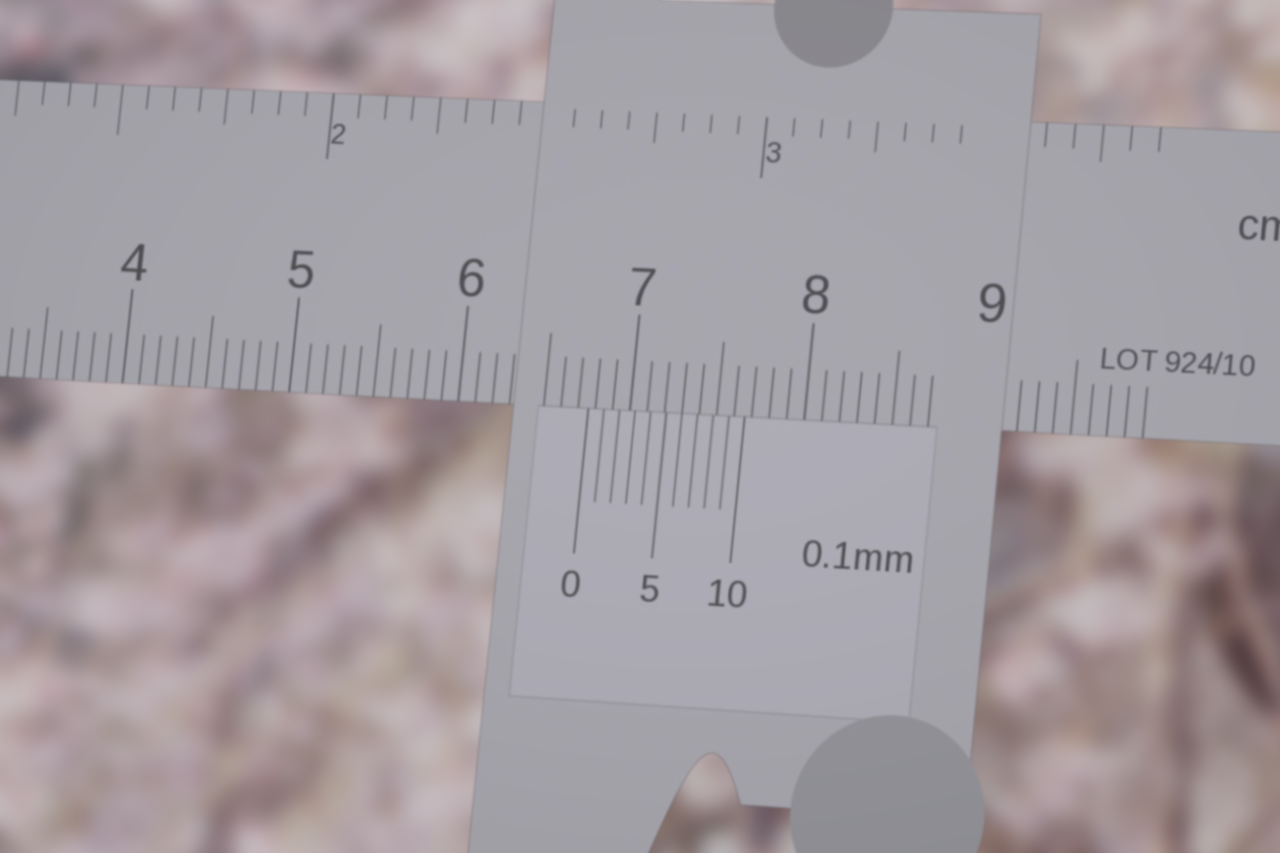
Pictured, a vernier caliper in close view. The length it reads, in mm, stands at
67.6 mm
